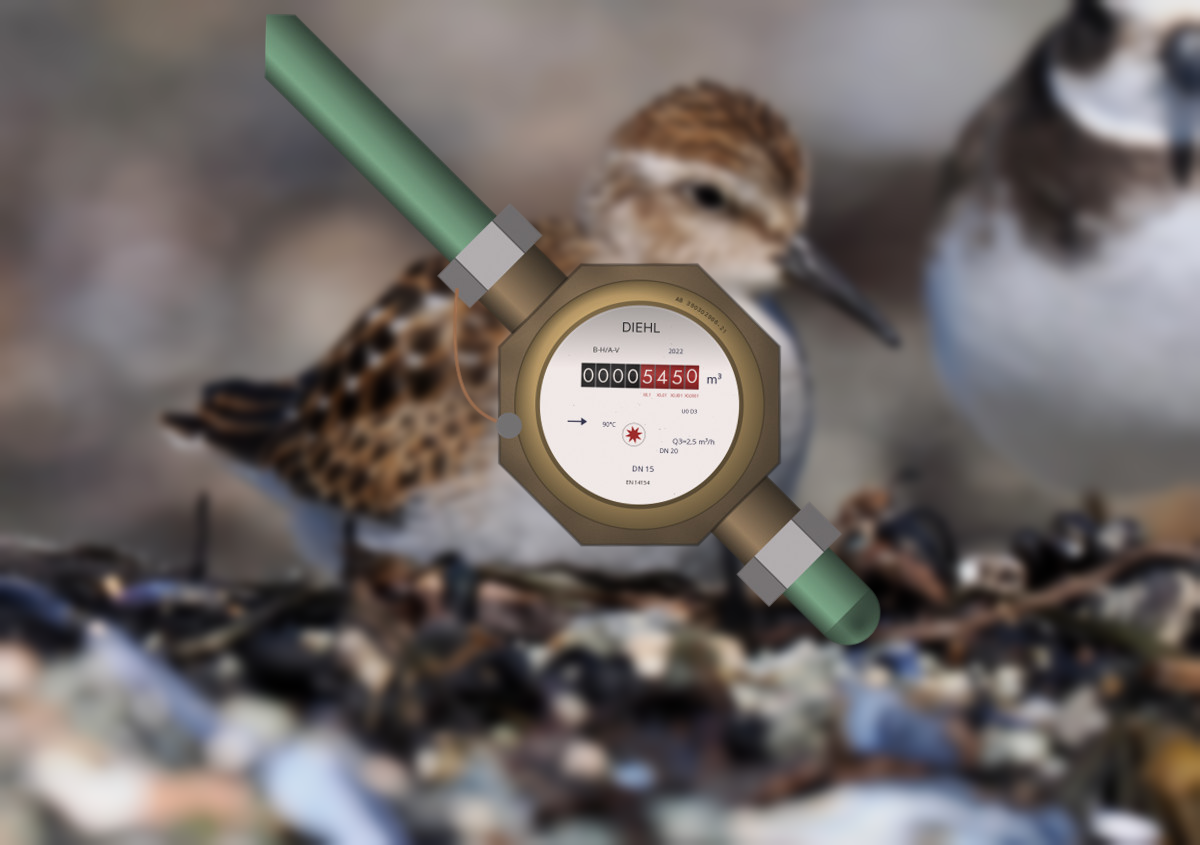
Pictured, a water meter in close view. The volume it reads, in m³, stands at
0.5450 m³
